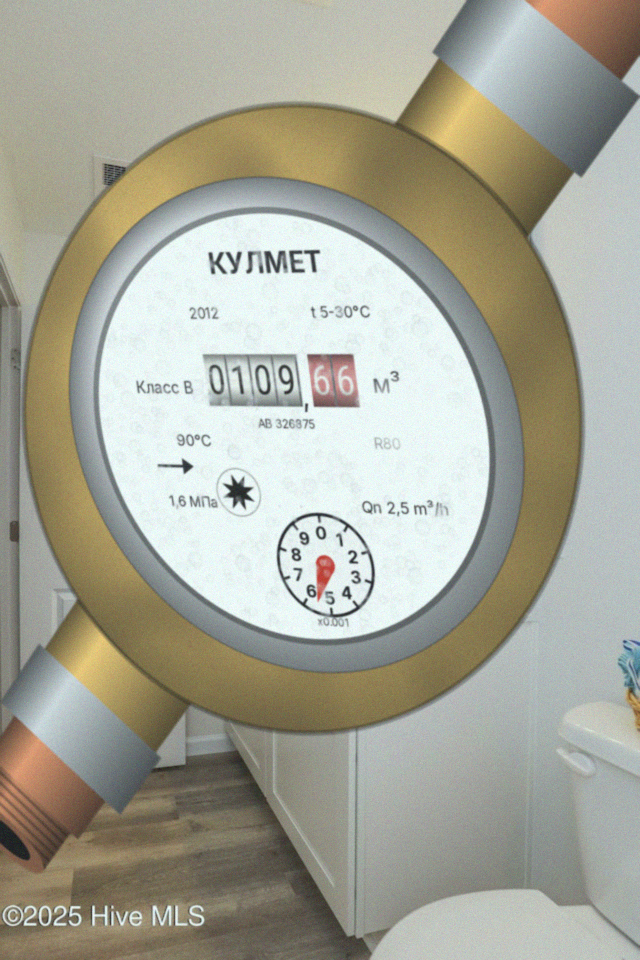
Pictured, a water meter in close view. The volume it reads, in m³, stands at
109.665 m³
